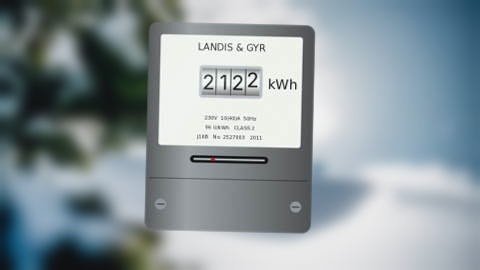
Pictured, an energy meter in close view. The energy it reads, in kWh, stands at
2122 kWh
